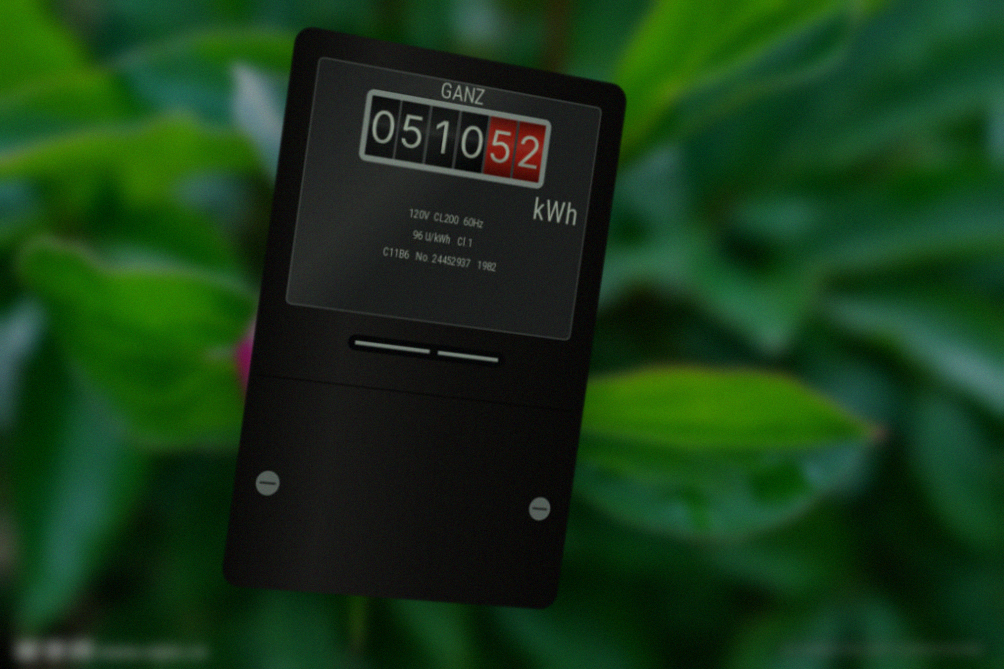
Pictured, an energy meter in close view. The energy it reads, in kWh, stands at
510.52 kWh
